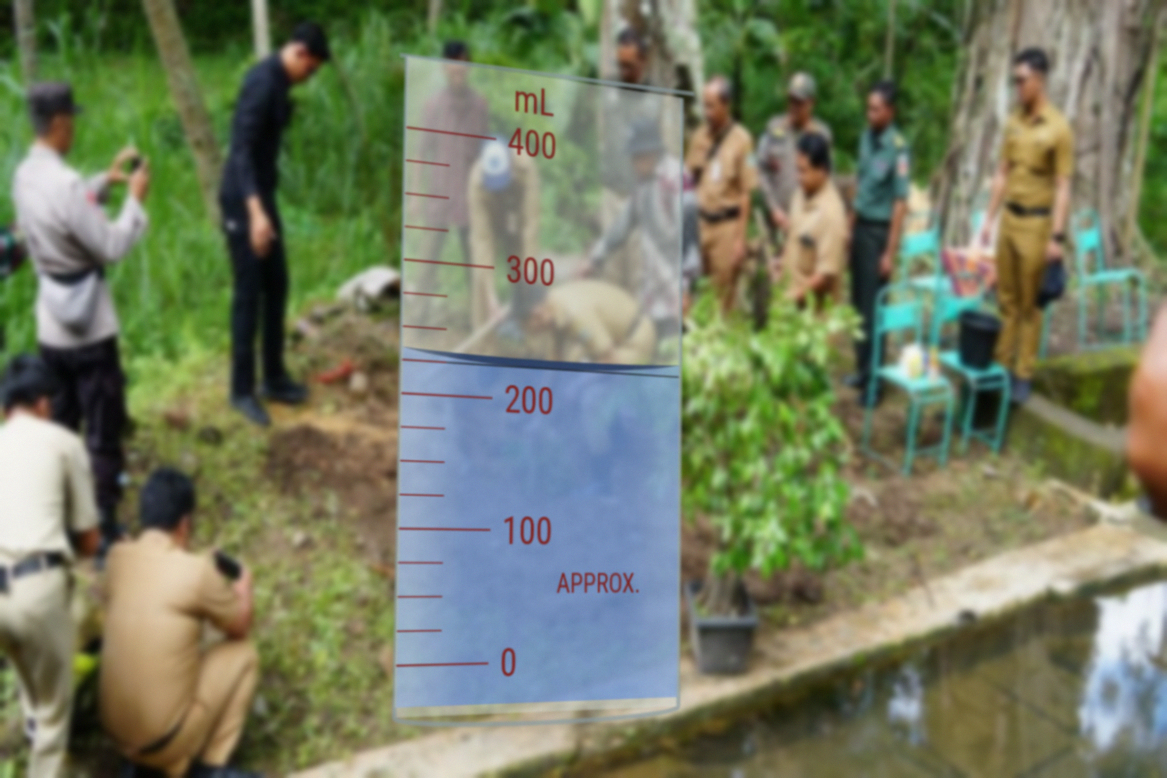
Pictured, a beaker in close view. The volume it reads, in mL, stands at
225 mL
